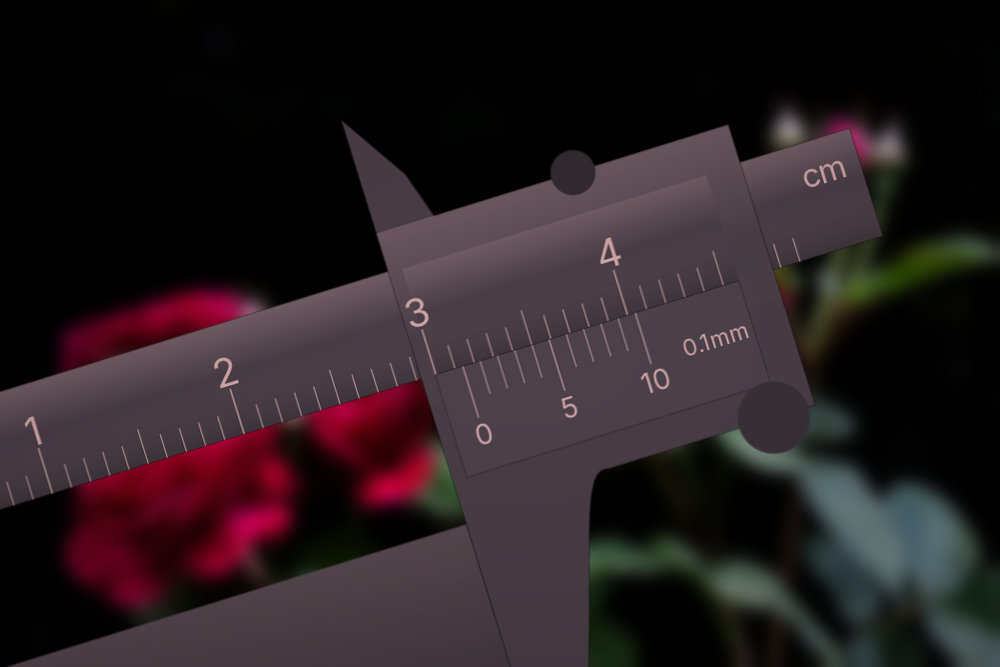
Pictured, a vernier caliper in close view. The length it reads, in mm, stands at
31.4 mm
